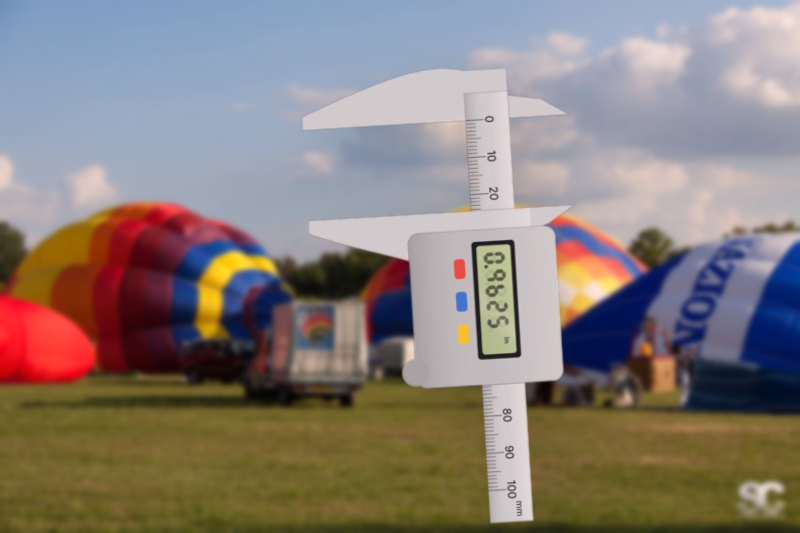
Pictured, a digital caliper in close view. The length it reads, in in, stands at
0.9625 in
